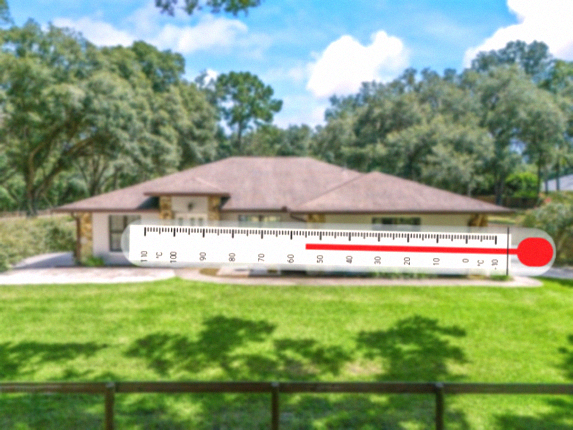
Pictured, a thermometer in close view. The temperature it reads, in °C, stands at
55 °C
